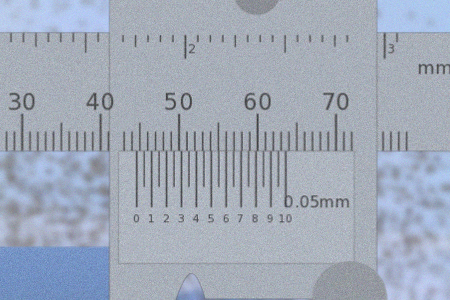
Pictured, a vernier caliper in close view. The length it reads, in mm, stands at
44.6 mm
